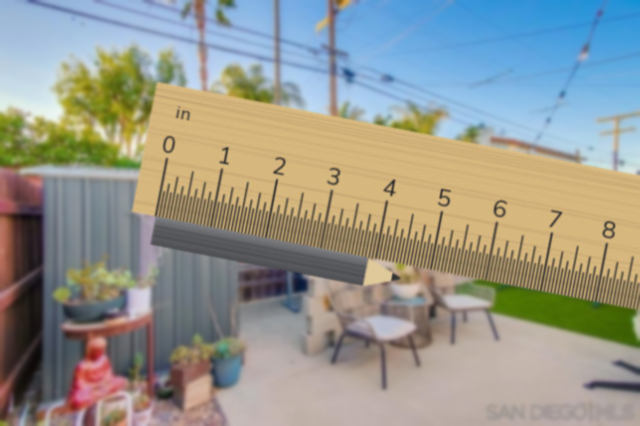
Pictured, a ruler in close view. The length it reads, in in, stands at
4.5 in
